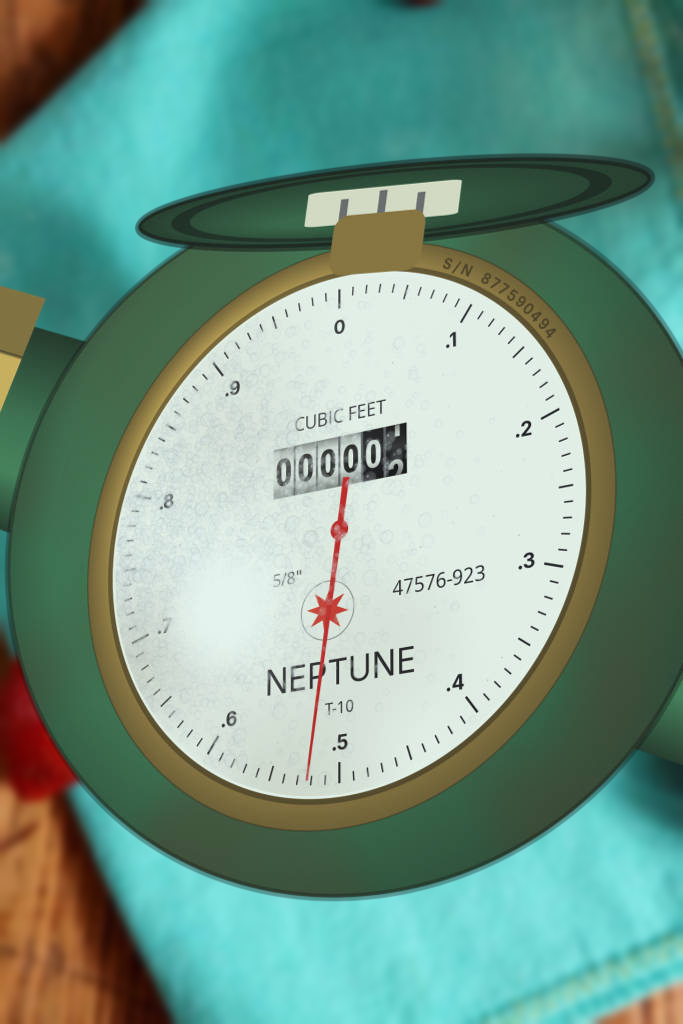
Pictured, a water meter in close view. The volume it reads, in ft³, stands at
1.52 ft³
